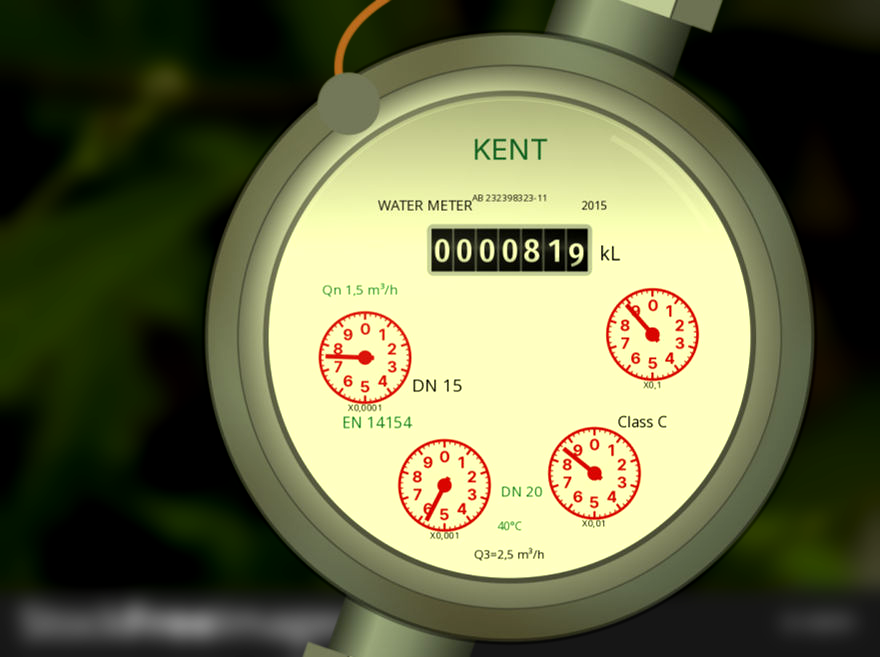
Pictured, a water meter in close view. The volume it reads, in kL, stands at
818.8857 kL
